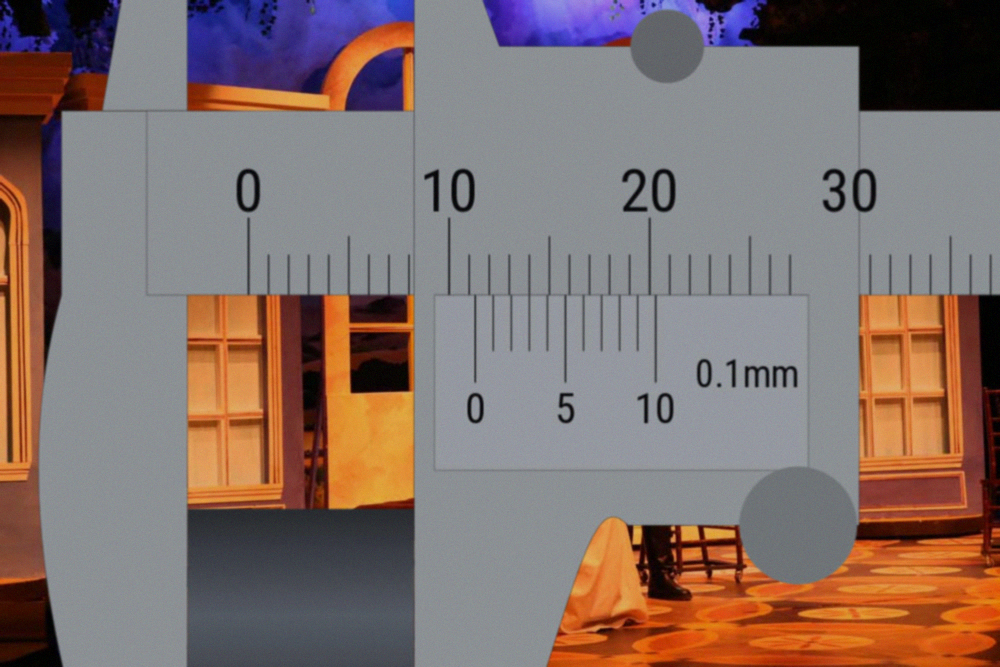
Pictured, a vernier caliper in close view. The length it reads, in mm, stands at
11.3 mm
